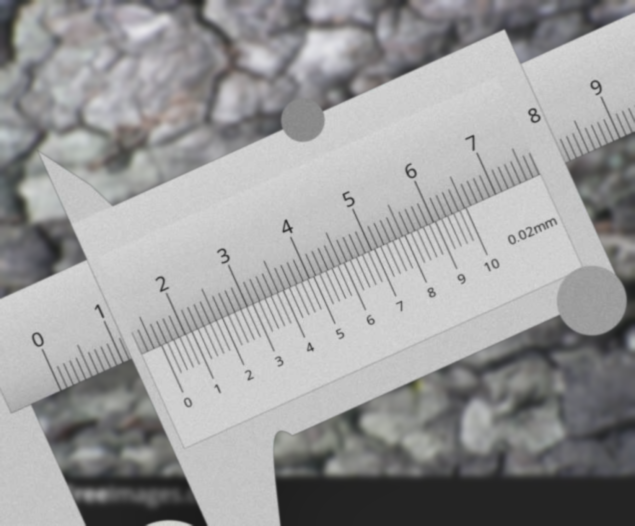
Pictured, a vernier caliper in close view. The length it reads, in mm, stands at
16.2 mm
